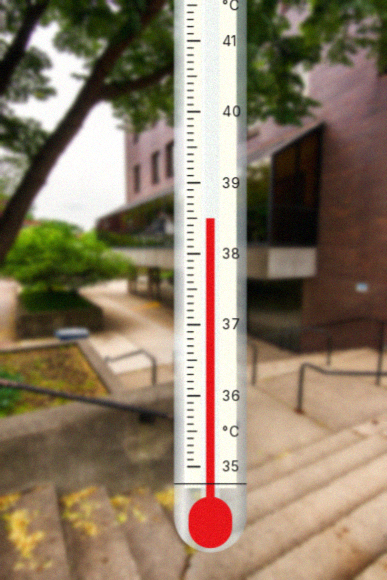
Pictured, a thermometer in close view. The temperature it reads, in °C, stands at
38.5 °C
